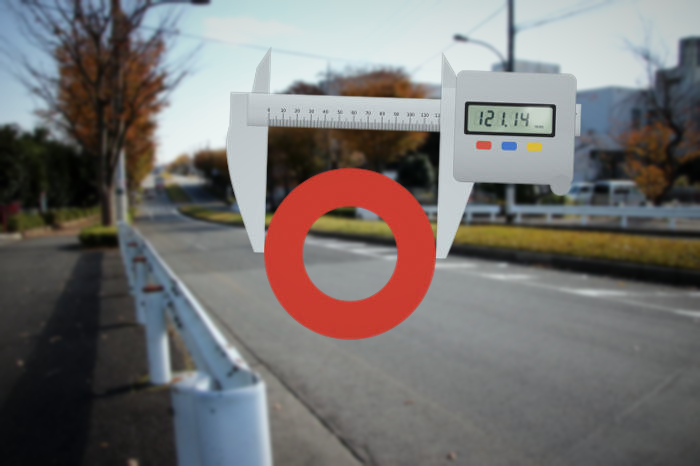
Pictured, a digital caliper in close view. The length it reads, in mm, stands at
121.14 mm
